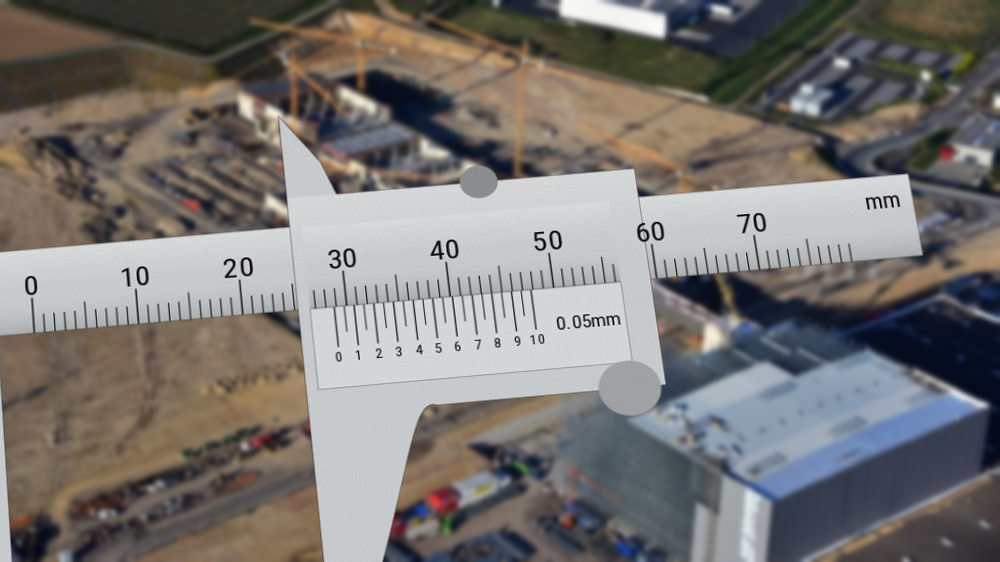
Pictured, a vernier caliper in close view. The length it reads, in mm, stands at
28.8 mm
